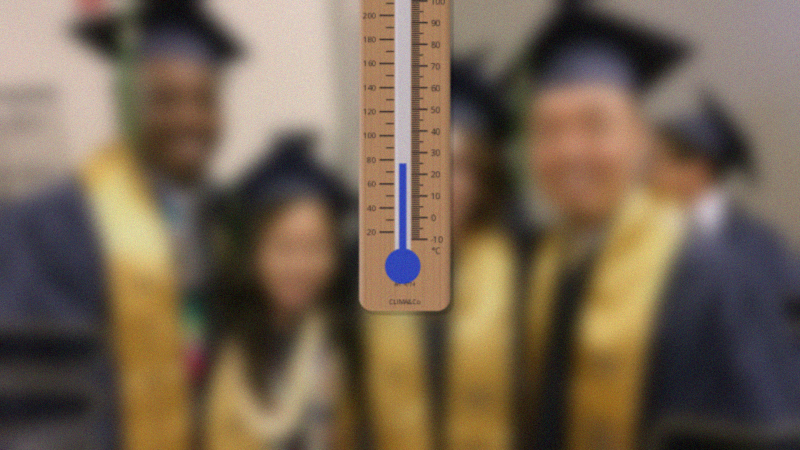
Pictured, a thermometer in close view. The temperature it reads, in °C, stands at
25 °C
